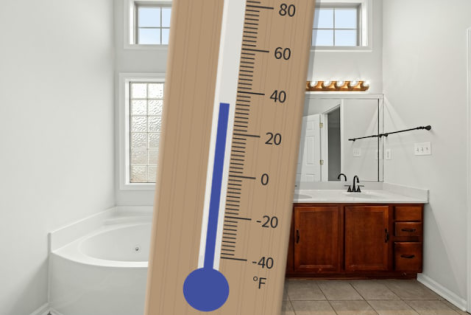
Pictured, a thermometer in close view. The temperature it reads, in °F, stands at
34 °F
